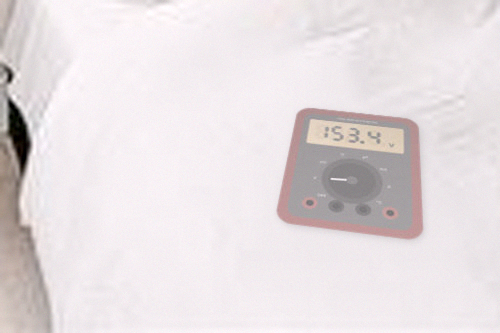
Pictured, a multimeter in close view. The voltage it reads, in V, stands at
153.4 V
